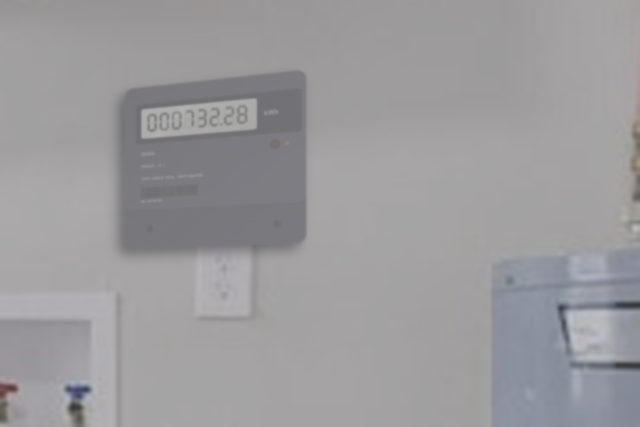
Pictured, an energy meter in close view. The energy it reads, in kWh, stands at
732.28 kWh
